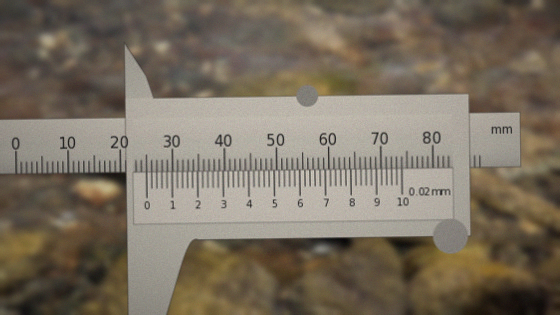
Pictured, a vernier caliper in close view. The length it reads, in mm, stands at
25.0 mm
